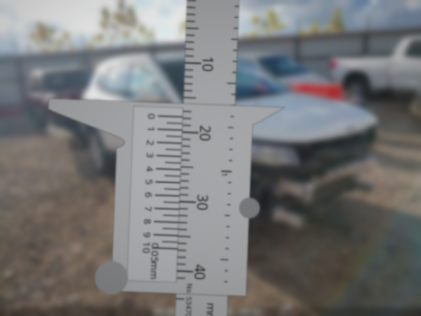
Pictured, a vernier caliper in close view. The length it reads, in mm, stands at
17.8 mm
